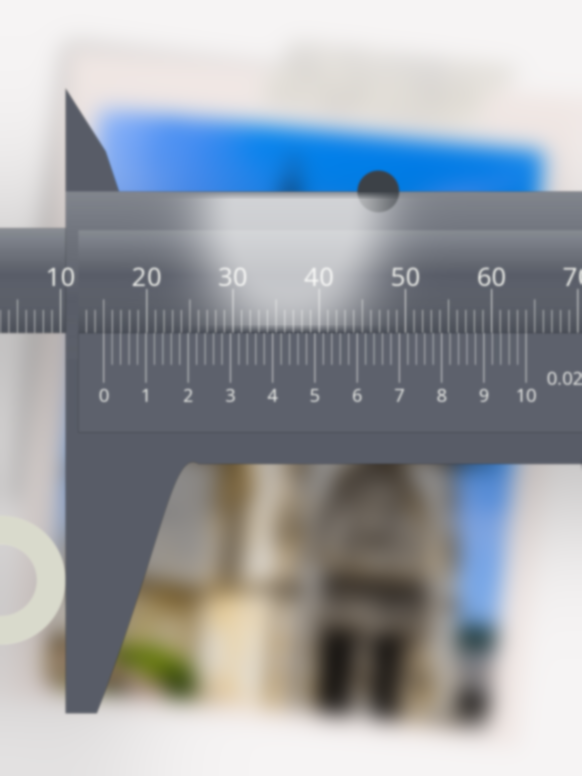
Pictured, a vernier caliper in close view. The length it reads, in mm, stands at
15.0 mm
